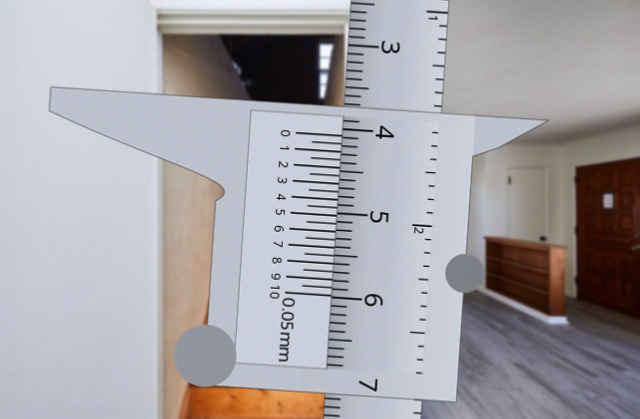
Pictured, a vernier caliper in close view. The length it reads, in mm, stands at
40.8 mm
